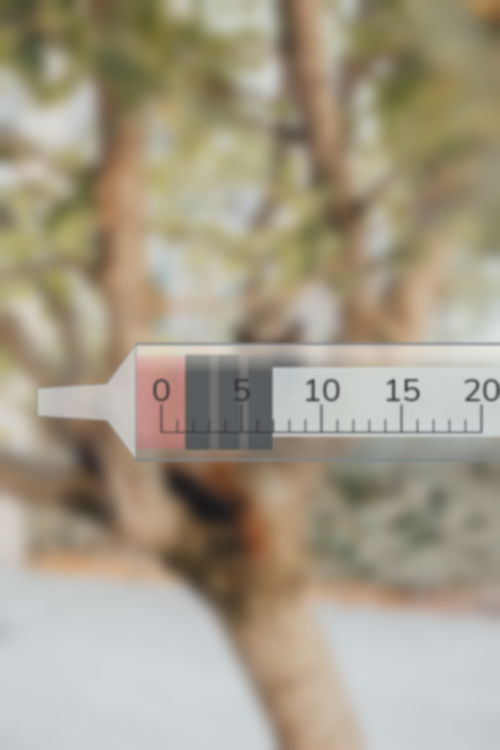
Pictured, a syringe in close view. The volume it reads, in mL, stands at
1.5 mL
